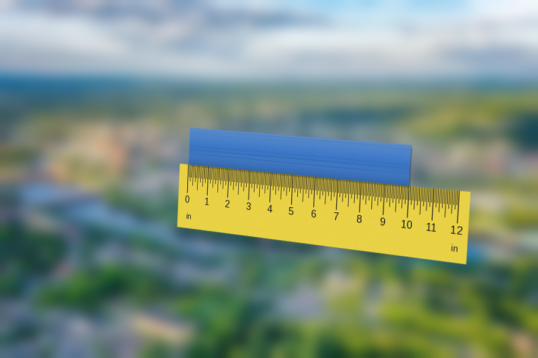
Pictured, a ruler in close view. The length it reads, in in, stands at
10 in
